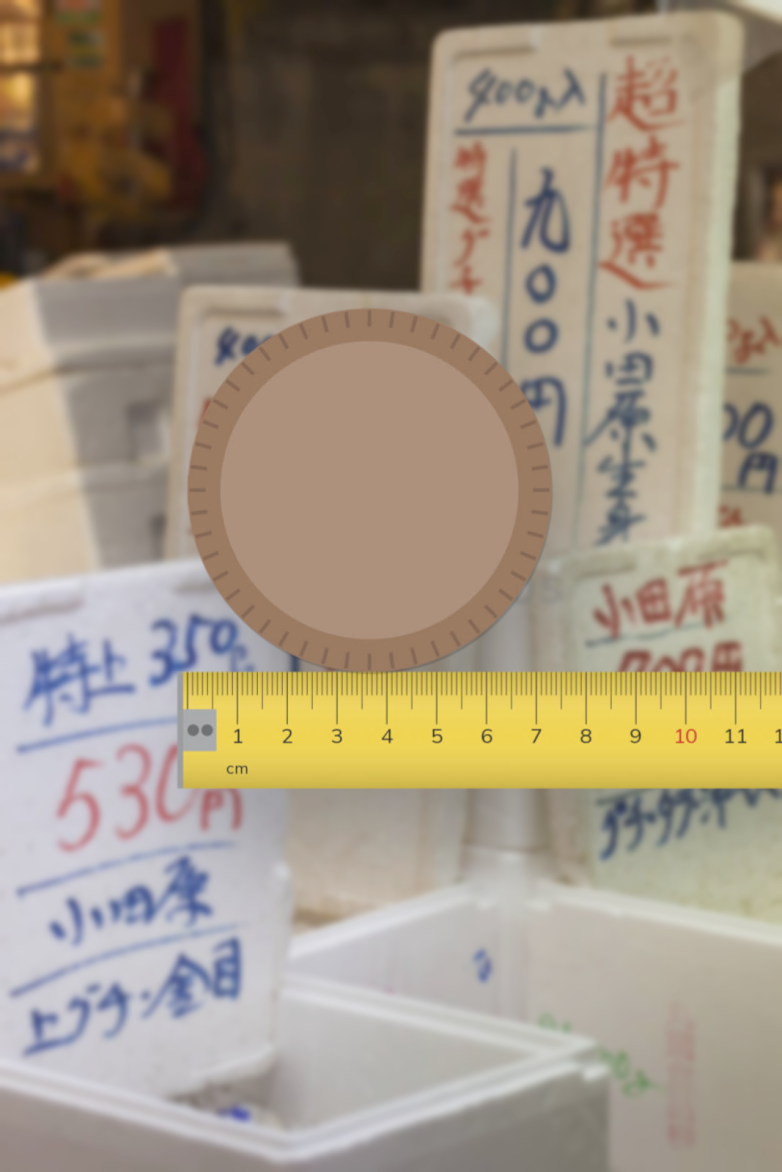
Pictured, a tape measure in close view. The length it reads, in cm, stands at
7.3 cm
